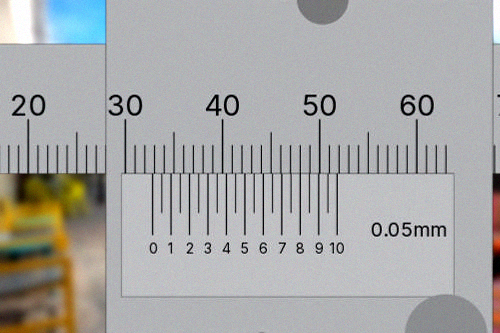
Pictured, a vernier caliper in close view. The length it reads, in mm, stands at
32.8 mm
